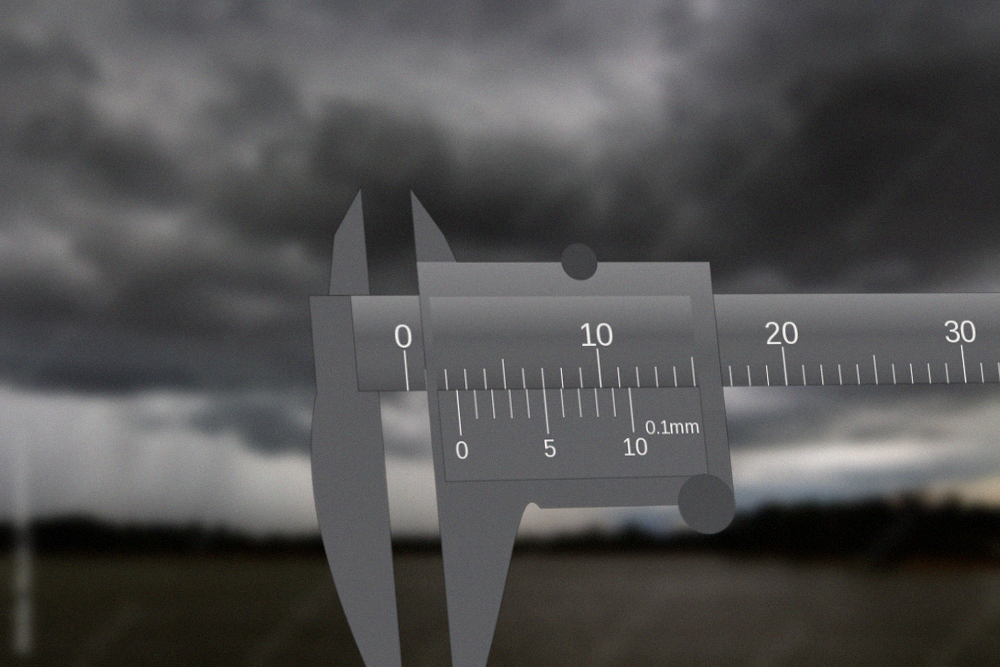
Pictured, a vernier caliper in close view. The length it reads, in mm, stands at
2.5 mm
